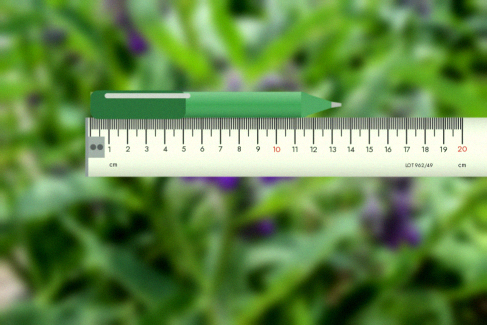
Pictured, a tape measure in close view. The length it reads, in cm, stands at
13.5 cm
